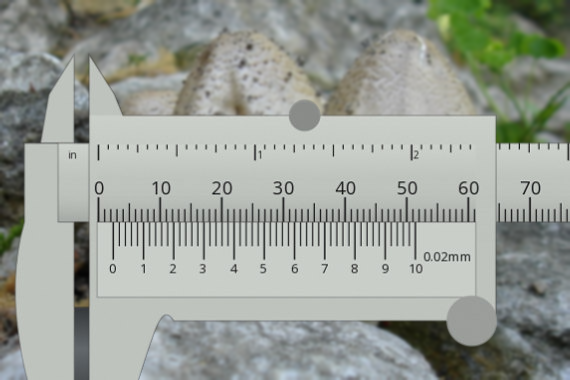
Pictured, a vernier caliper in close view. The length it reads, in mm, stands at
2.4 mm
